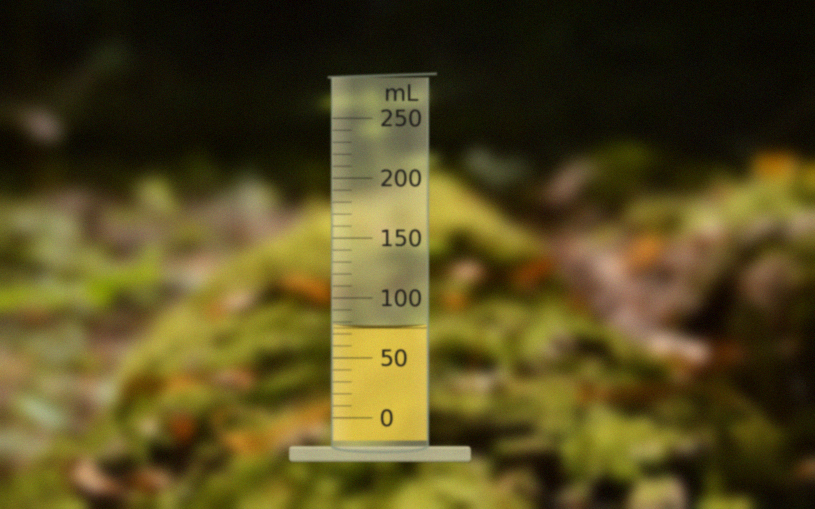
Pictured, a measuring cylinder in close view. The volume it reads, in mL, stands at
75 mL
